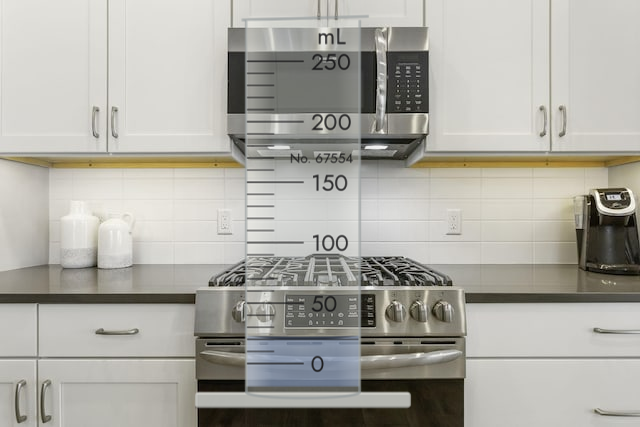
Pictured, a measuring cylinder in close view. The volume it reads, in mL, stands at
20 mL
